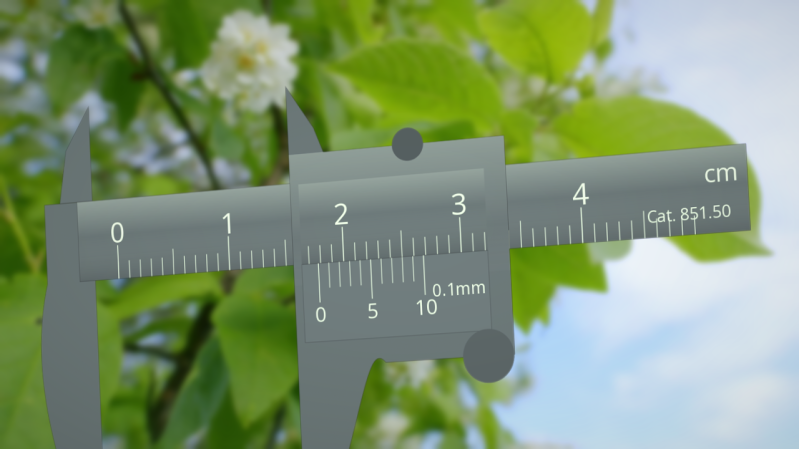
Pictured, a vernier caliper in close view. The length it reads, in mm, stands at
17.8 mm
